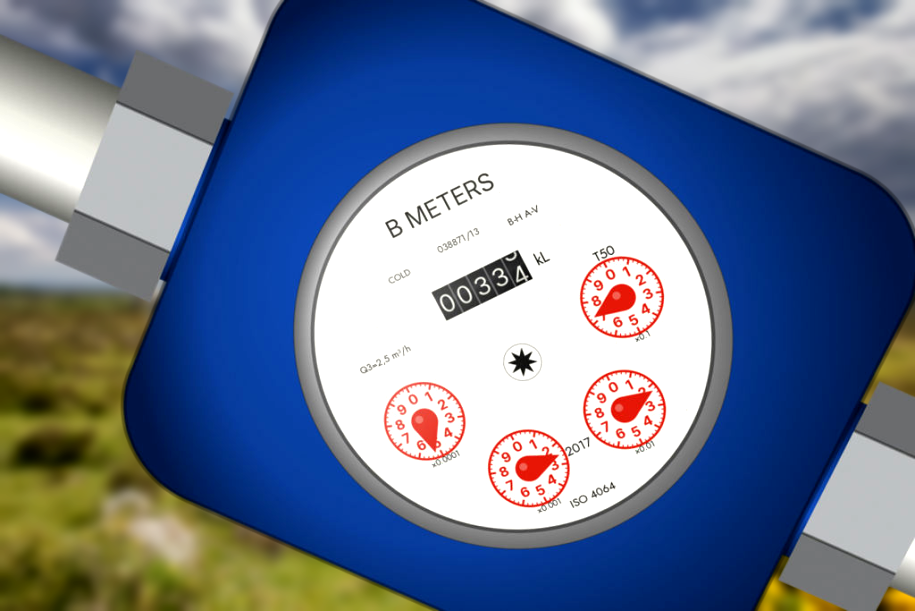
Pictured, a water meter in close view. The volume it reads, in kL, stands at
333.7225 kL
